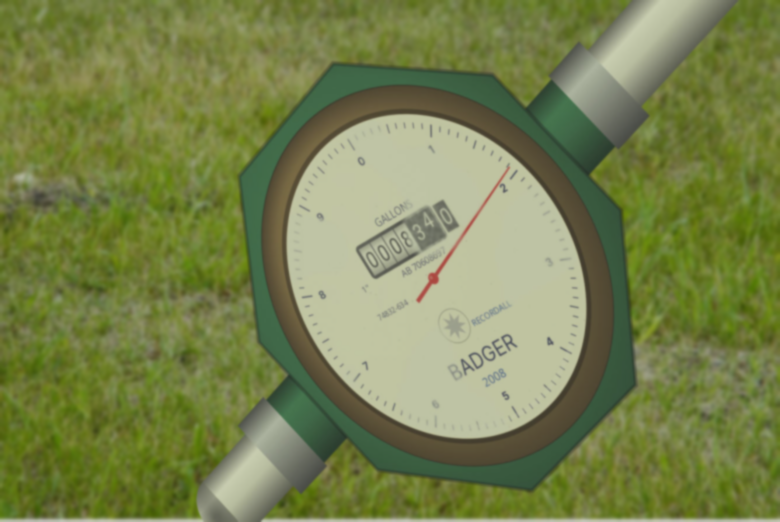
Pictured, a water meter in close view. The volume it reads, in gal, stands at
8341.9 gal
